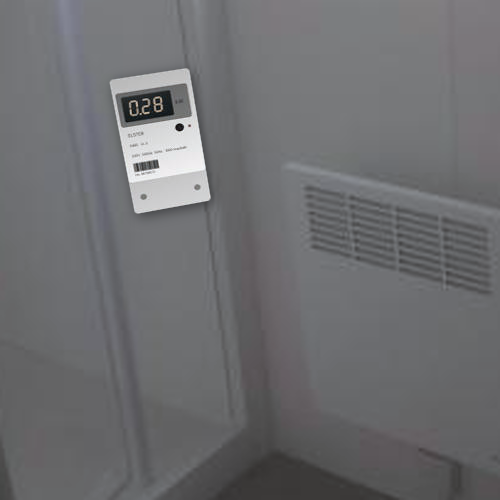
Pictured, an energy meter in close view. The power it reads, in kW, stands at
0.28 kW
